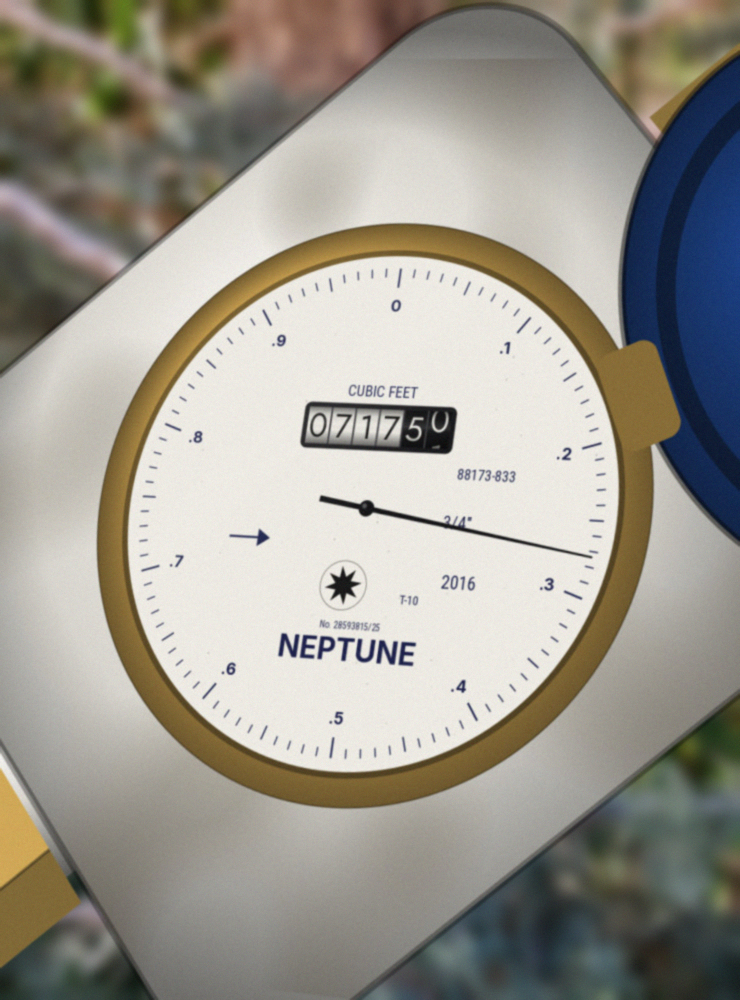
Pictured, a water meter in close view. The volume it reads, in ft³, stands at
71750.27 ft³
